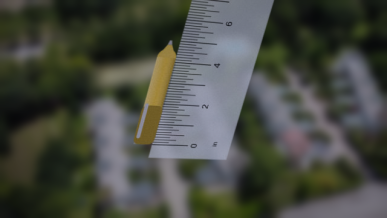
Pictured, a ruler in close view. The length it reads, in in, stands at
5 in
